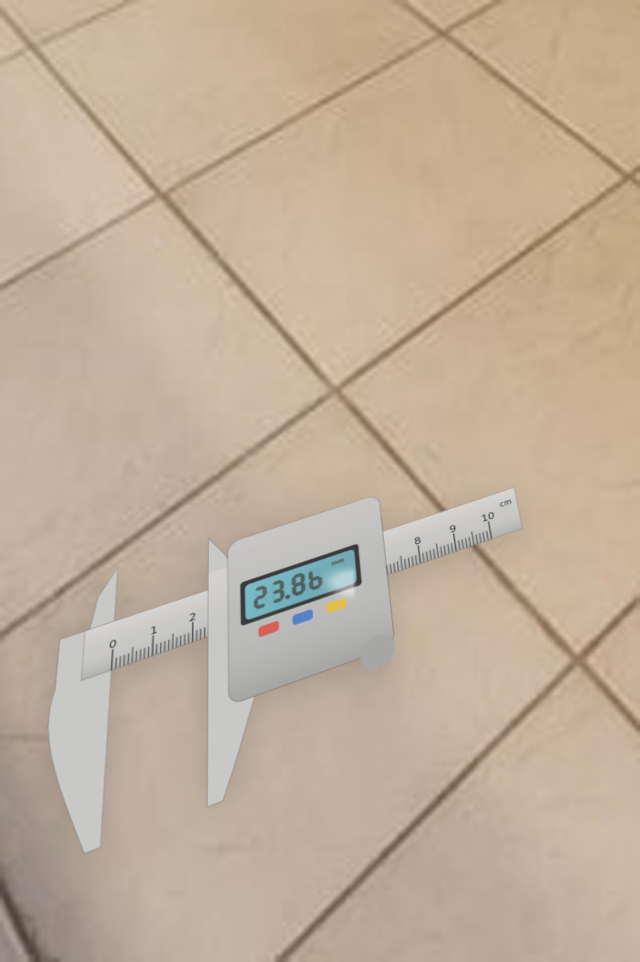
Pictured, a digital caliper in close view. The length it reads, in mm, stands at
23.86 mm
